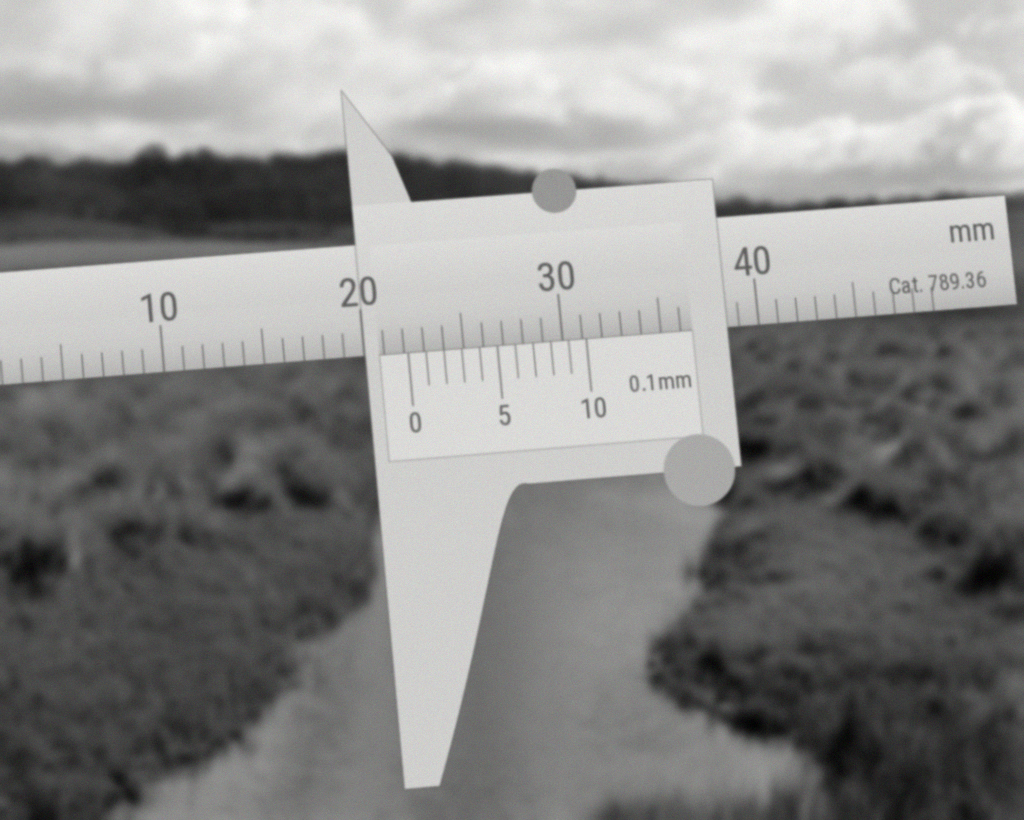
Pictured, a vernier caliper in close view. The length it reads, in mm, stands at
22.2 mm
